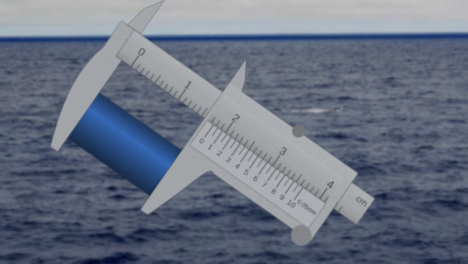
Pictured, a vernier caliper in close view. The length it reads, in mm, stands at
17.5 mm
